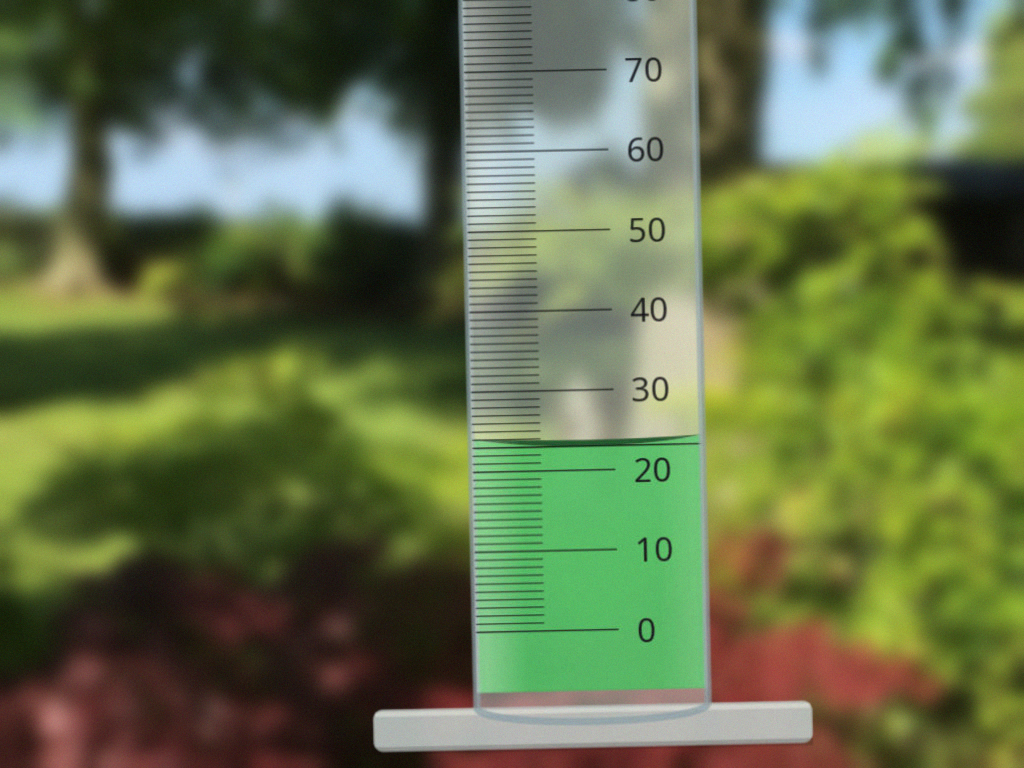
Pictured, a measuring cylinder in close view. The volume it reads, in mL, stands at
23 mL
